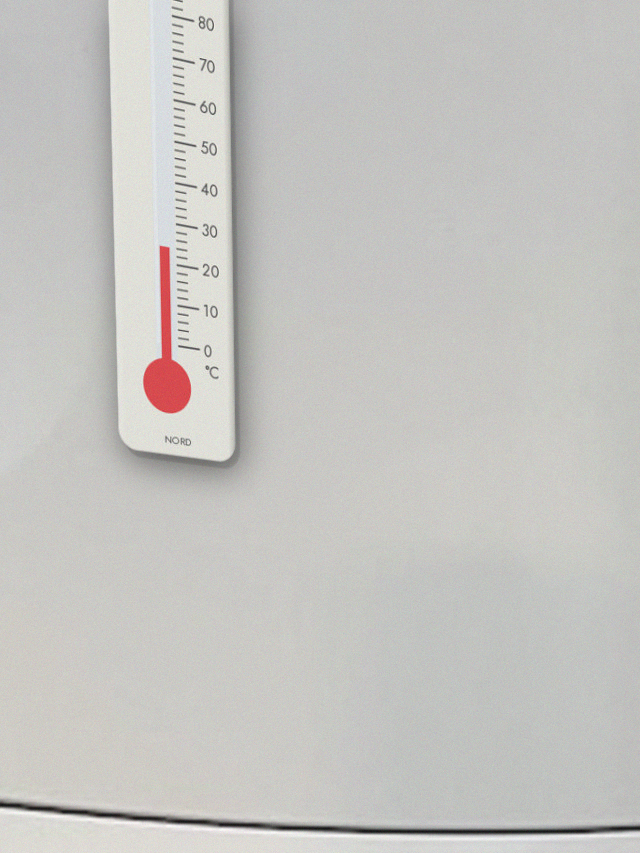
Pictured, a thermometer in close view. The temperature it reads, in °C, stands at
24 °C
